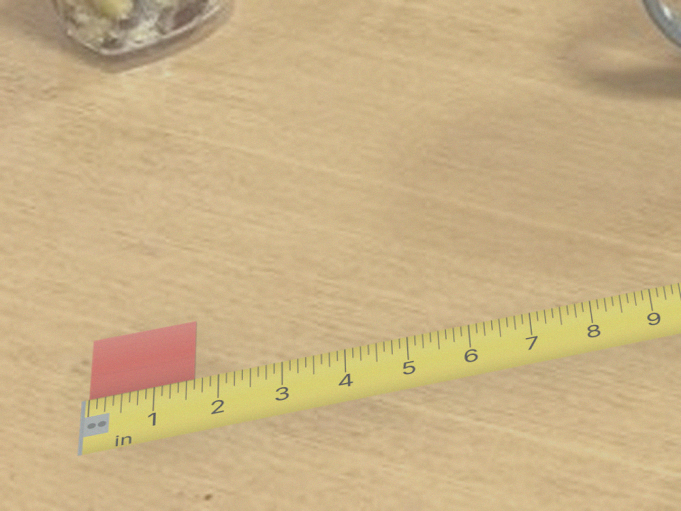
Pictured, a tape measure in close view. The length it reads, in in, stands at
1.625 in
